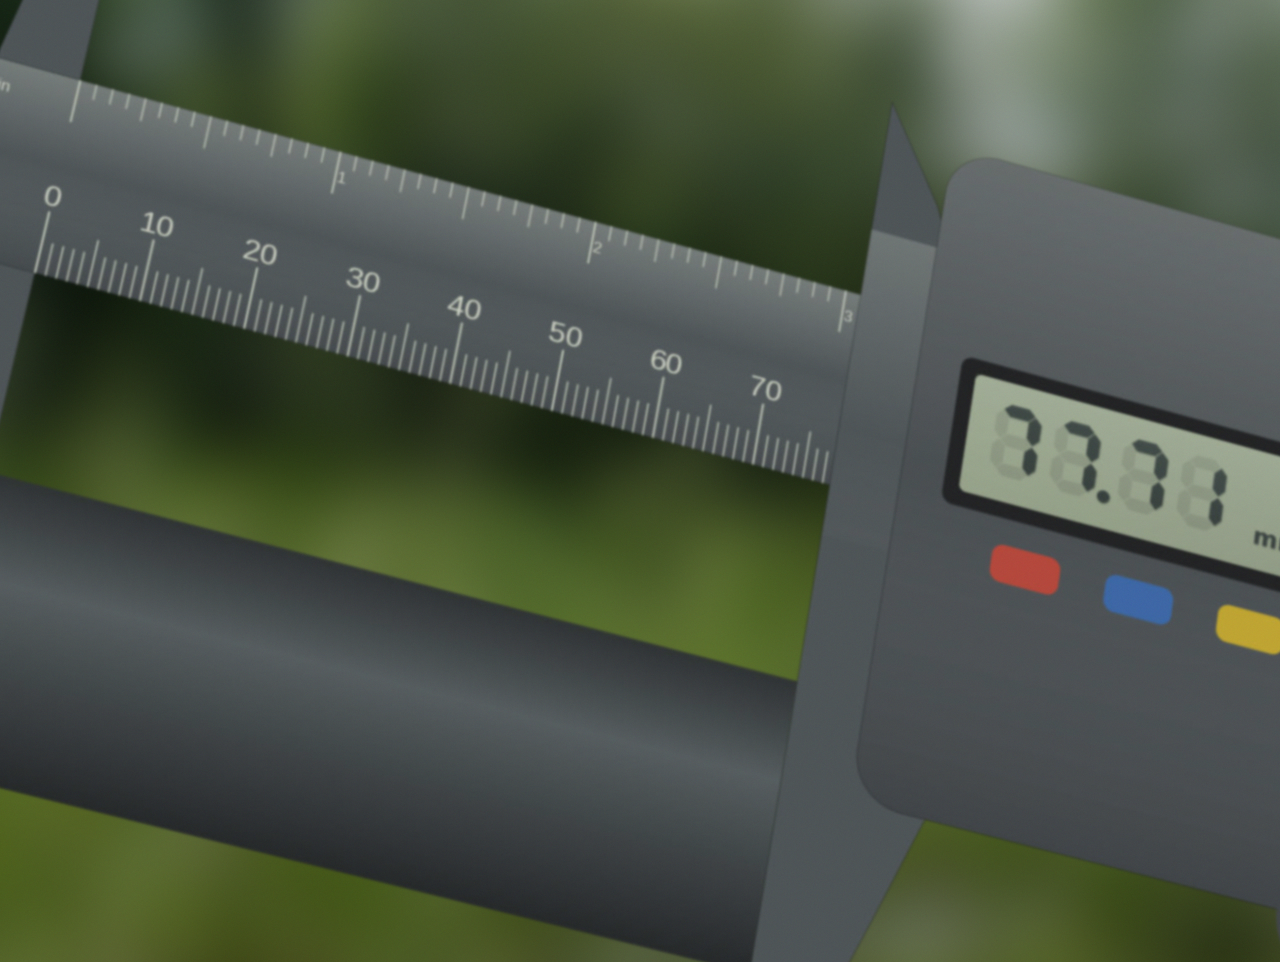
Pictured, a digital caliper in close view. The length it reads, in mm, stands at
77.71 mm
